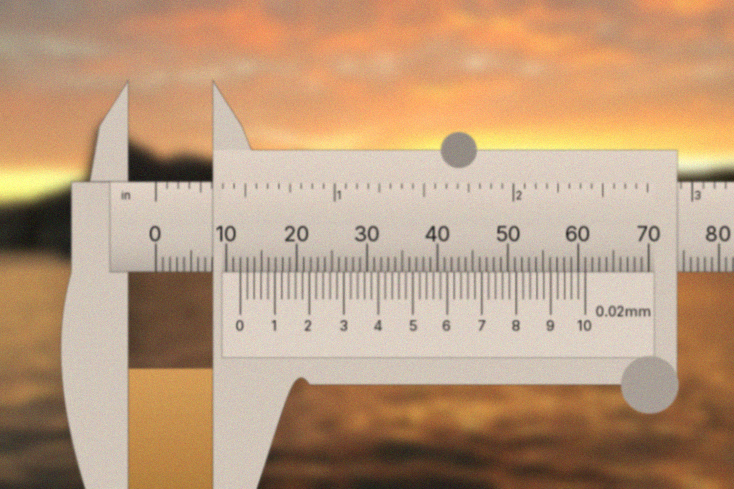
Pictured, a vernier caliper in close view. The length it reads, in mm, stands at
12.0 mm
